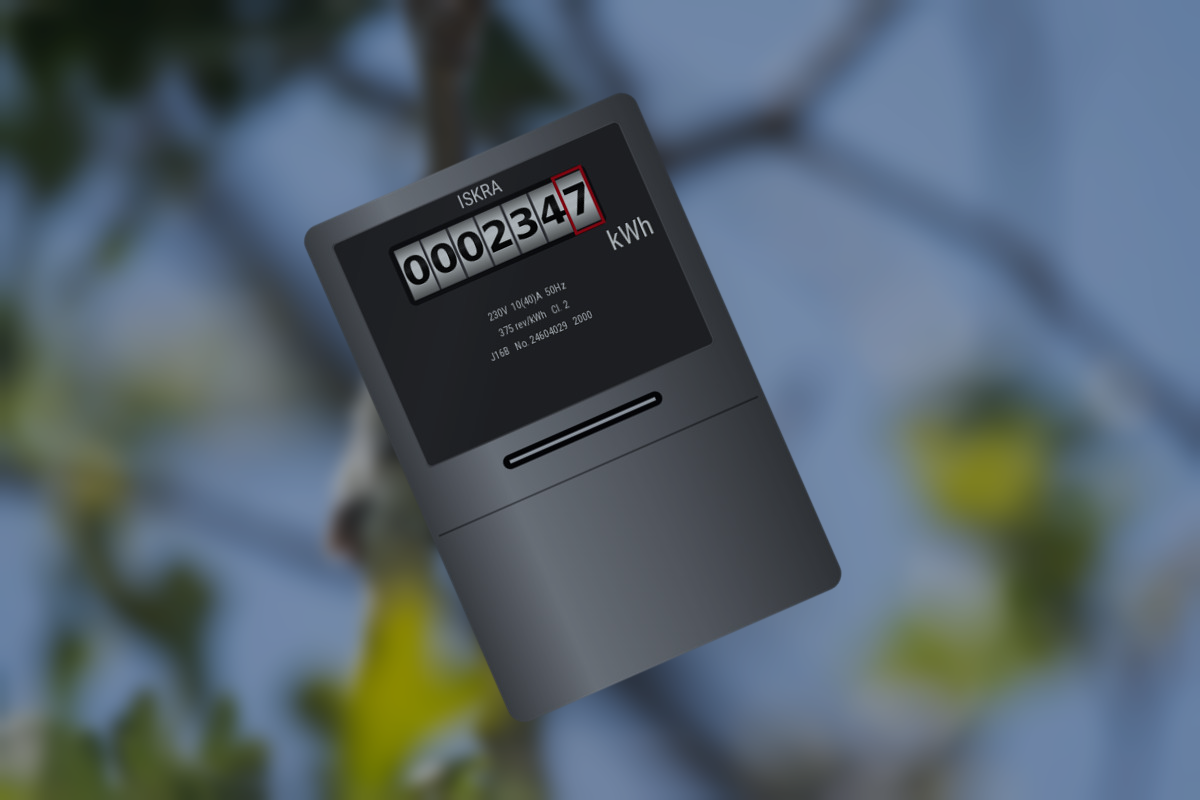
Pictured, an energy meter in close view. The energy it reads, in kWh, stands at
234.7 kWh
